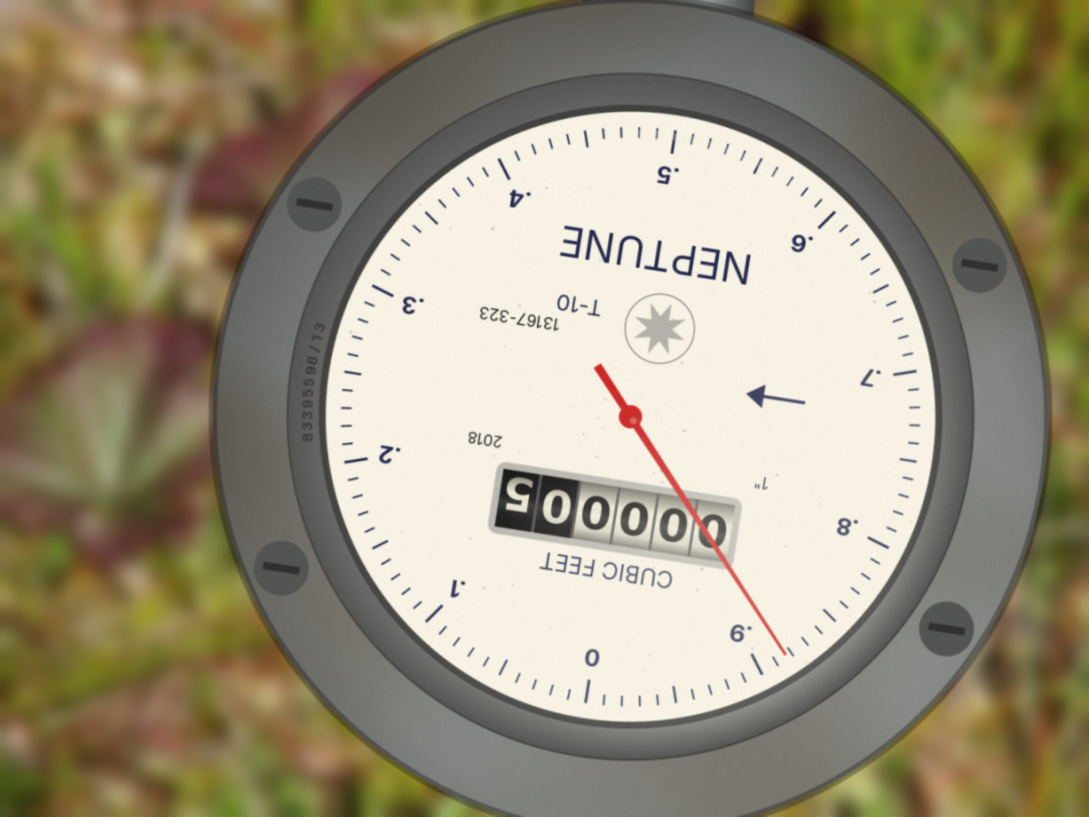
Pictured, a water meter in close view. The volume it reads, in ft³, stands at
4.88 ft³
